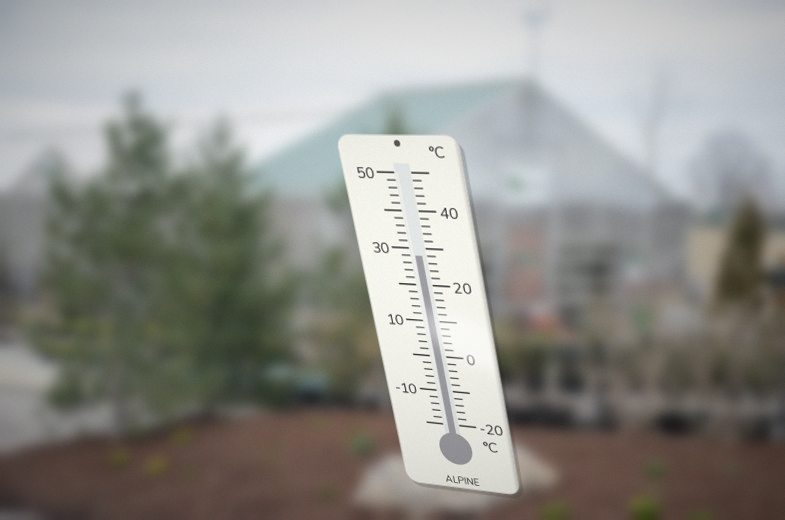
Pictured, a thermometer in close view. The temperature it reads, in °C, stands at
28 °C
